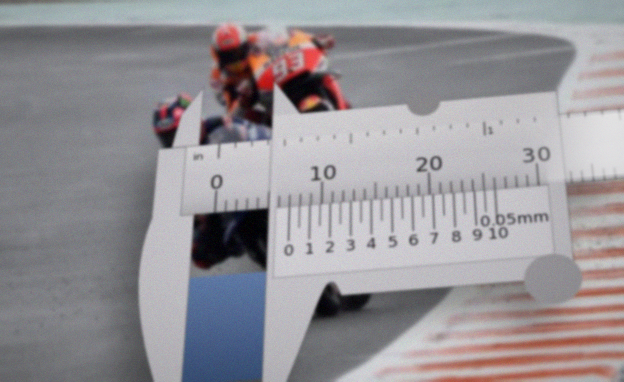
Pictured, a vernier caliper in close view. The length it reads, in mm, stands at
7.0 mm
